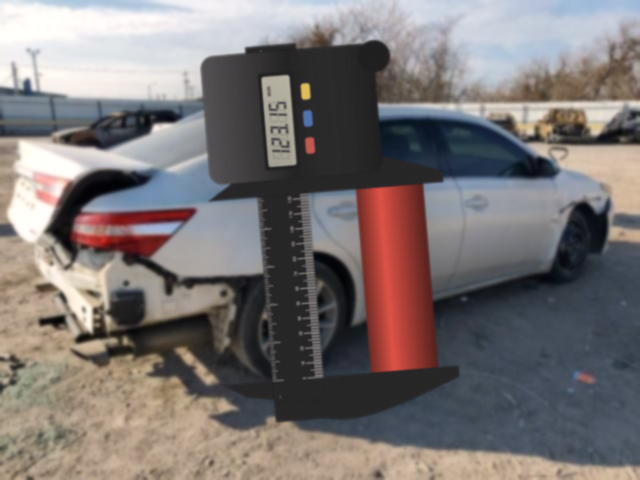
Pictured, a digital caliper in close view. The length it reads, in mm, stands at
123.15 mm
